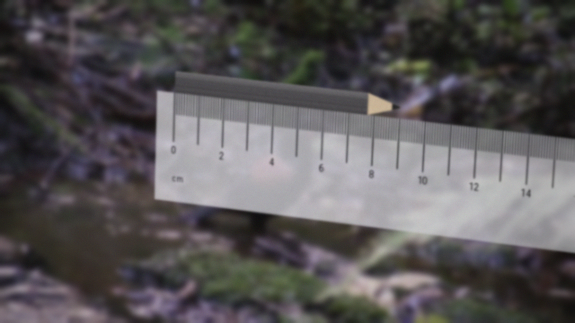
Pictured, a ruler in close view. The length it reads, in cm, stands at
9 cm
